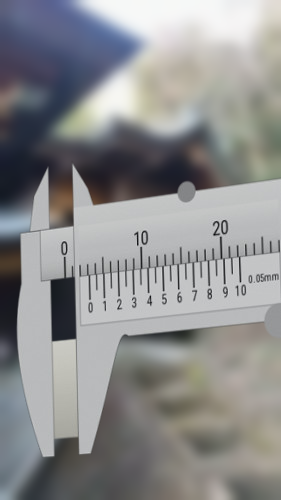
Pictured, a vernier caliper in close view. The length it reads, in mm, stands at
3.2 mm
